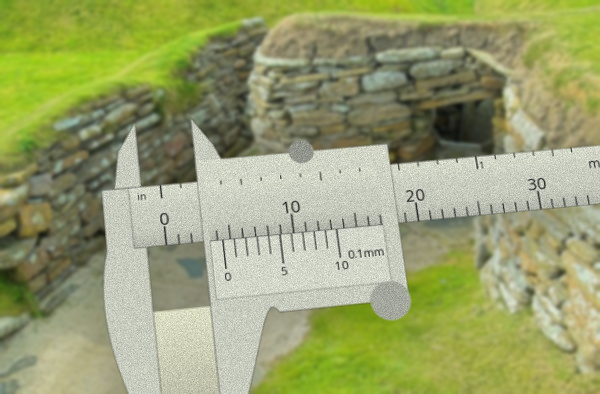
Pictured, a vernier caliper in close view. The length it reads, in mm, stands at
4.4 mm
